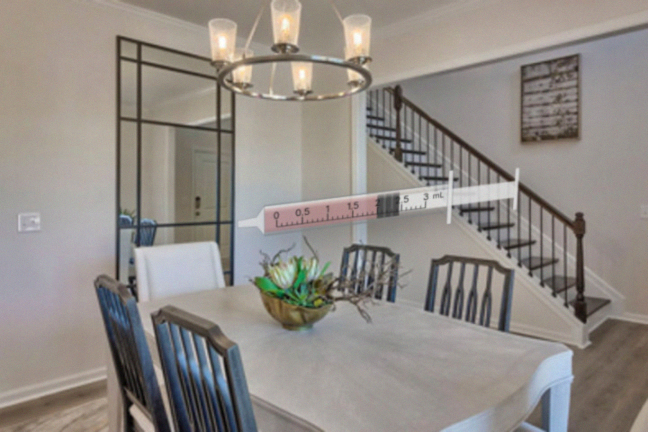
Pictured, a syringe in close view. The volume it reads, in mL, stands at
2 mL
